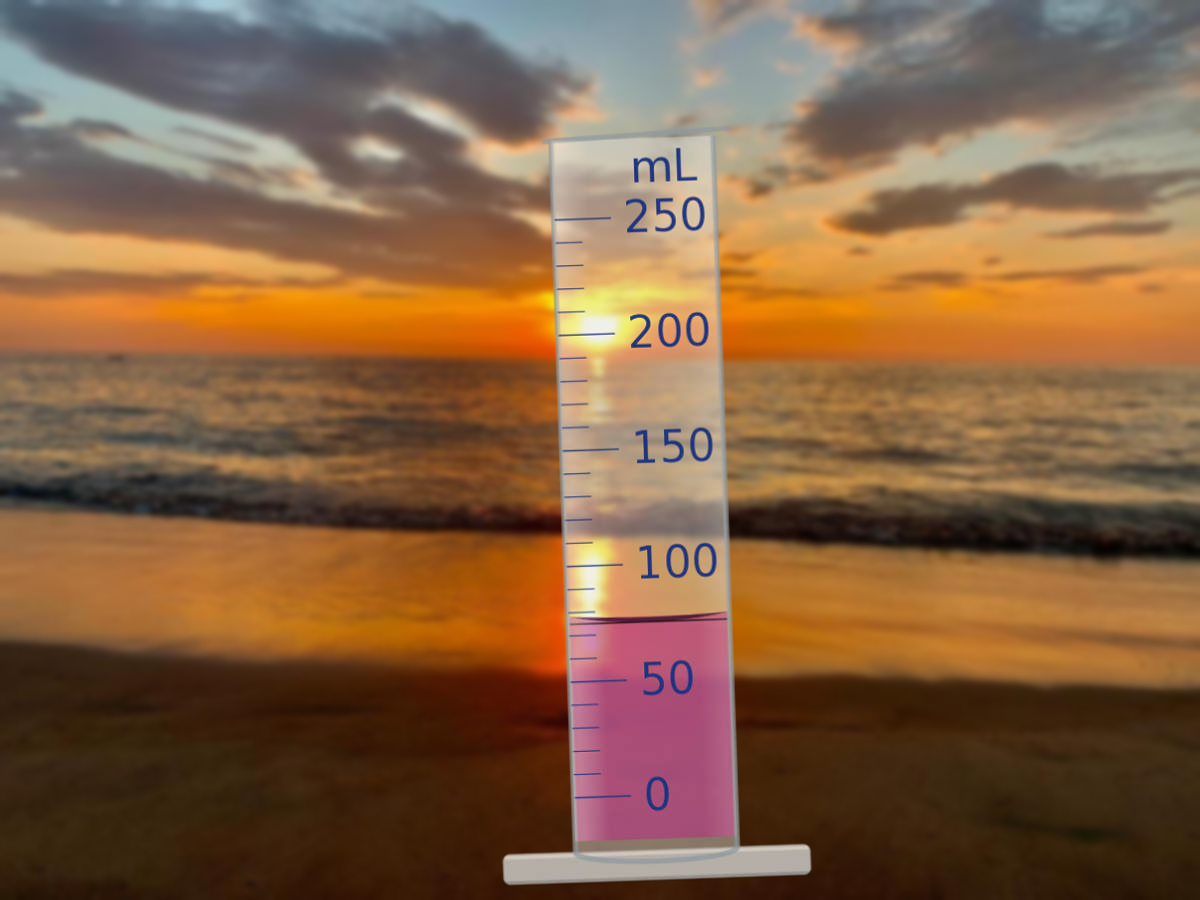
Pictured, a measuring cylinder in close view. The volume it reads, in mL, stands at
75 mL
